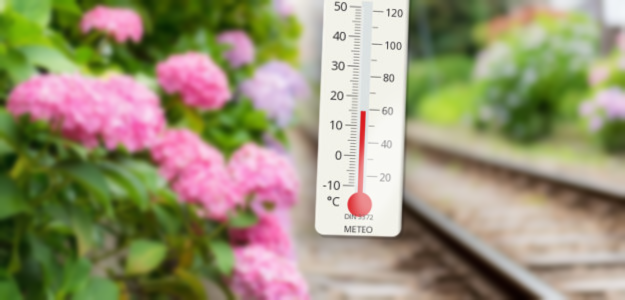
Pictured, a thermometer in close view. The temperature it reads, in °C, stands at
15 °C
